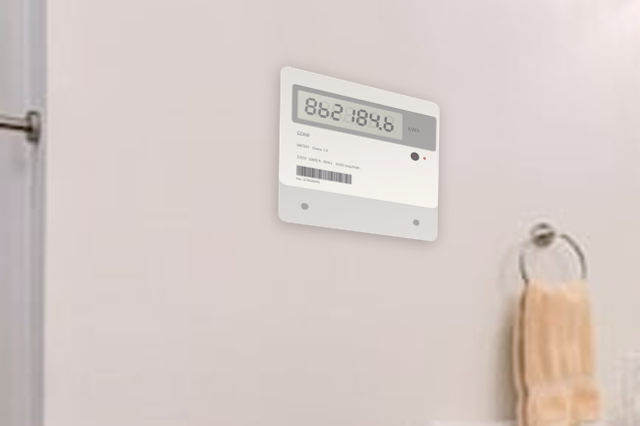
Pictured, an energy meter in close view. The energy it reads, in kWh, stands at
862184.6 kWh
